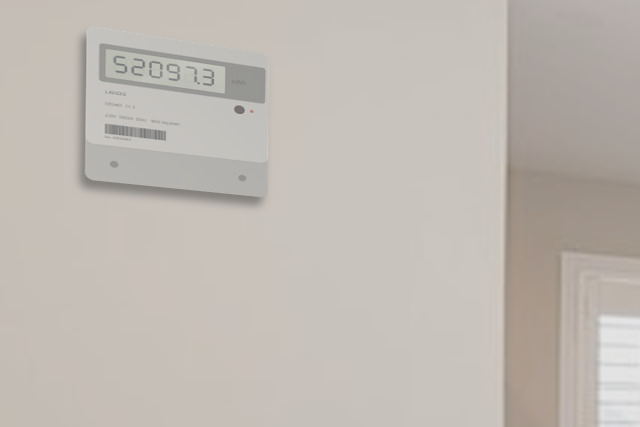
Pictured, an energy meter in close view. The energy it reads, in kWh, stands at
52097.3 kWh
